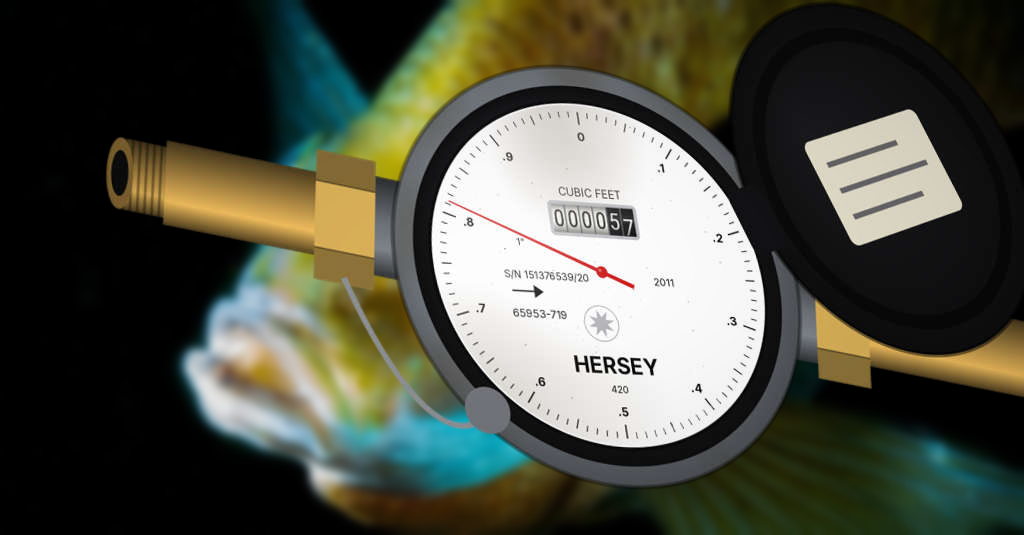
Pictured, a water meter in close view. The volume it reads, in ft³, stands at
56.81 ft³
